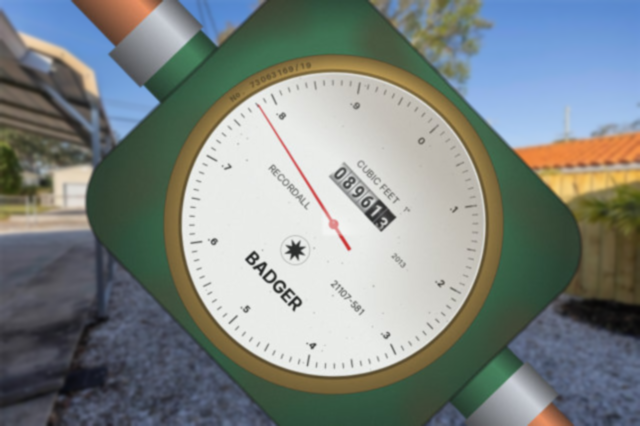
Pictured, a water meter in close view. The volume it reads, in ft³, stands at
89612.78 ft³
